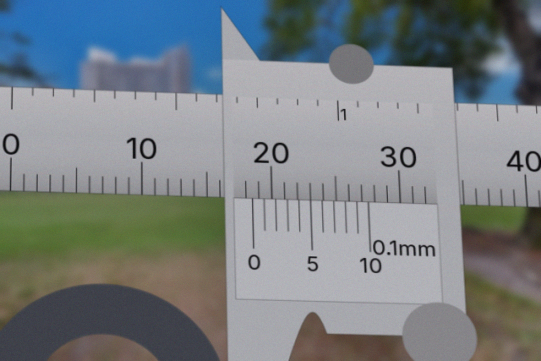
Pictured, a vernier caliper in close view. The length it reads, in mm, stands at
18.5 mm
